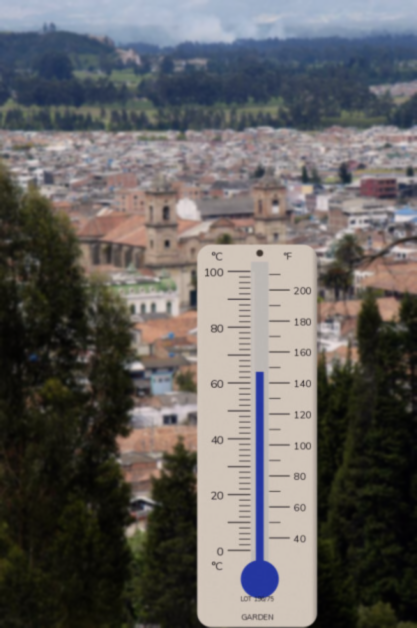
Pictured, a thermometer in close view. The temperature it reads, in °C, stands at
64 °C
